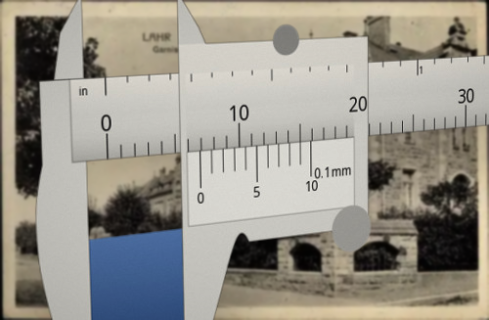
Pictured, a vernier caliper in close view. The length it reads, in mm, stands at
6.9 mm
